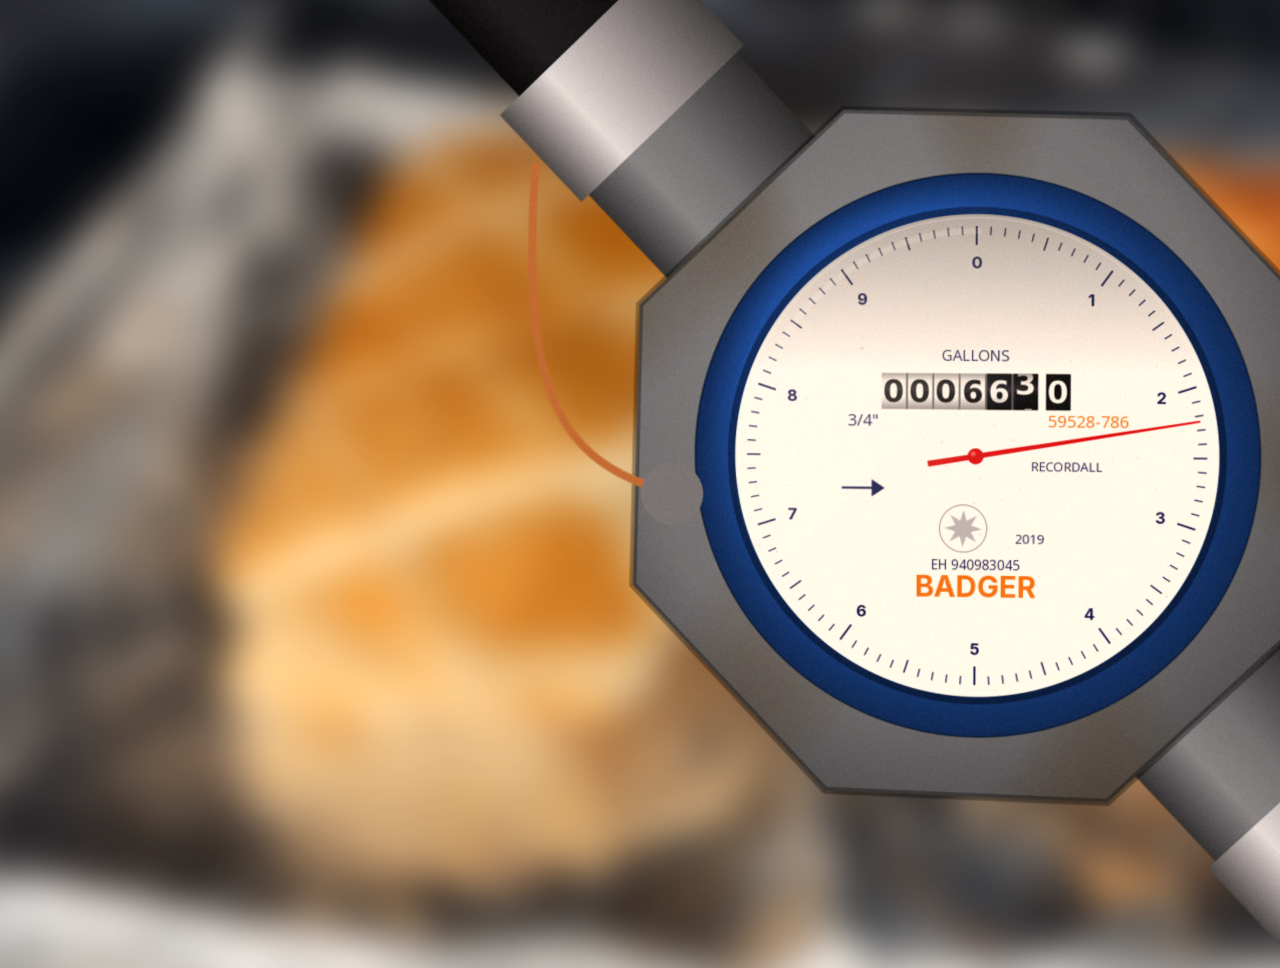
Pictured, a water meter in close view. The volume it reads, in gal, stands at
6632.2 gal
